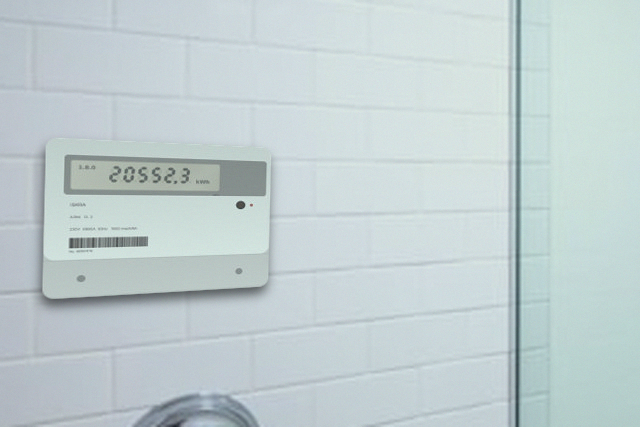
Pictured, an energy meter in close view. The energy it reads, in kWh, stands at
20552.3 kWh
